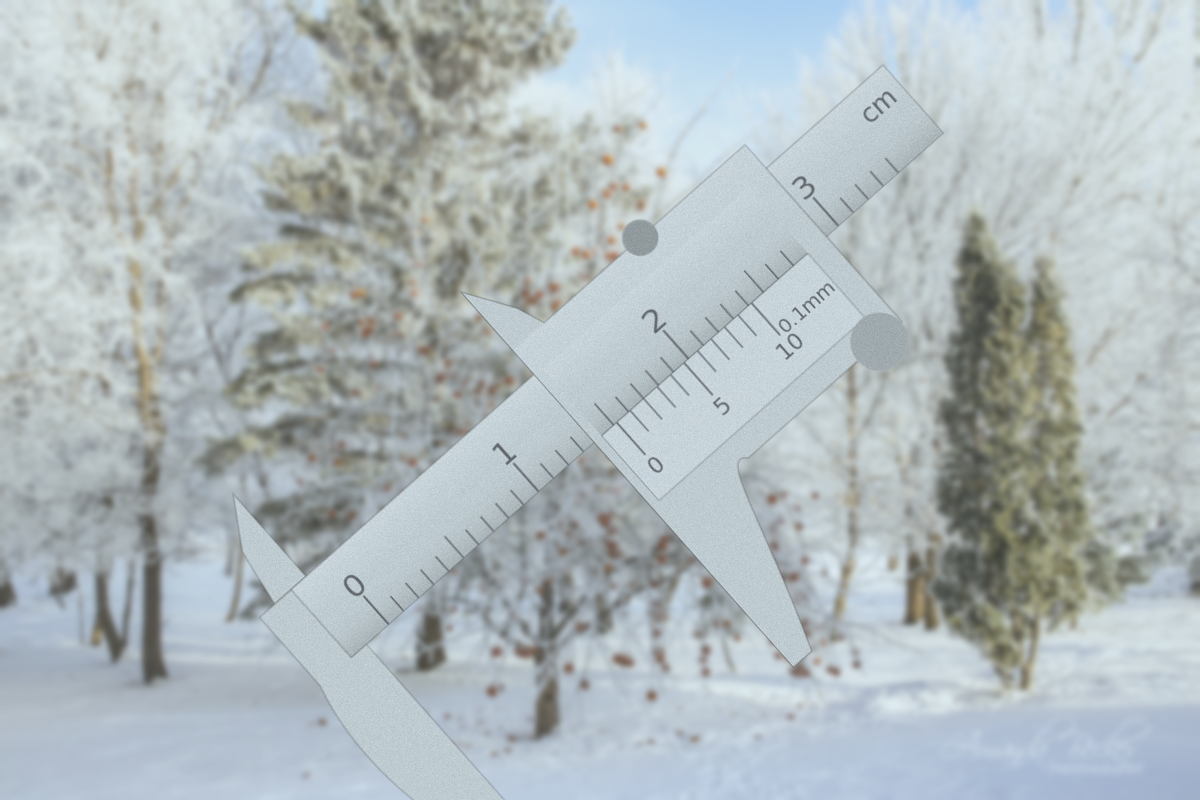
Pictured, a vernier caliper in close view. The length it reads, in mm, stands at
15.2 mm
